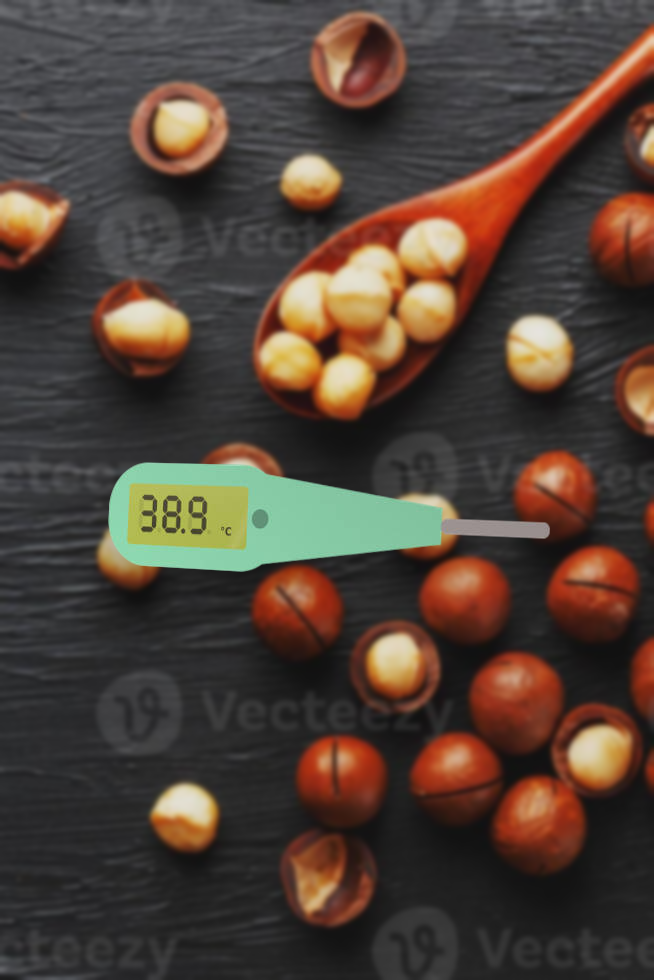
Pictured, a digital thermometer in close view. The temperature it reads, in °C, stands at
38.9 °C
